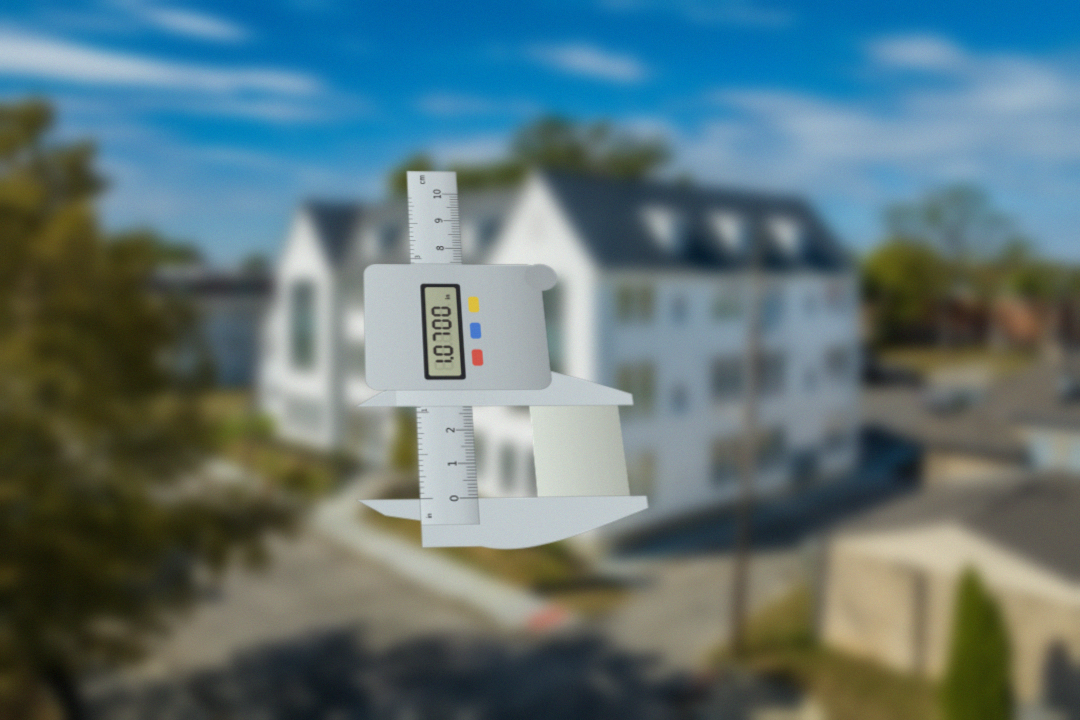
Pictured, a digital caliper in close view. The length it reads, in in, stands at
1.0700 in
